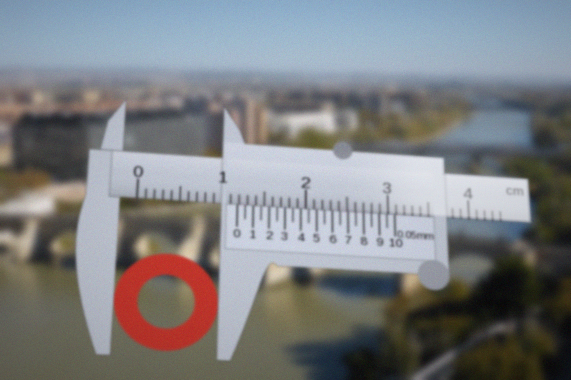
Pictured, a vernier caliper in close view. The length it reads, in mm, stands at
11.8 mm
